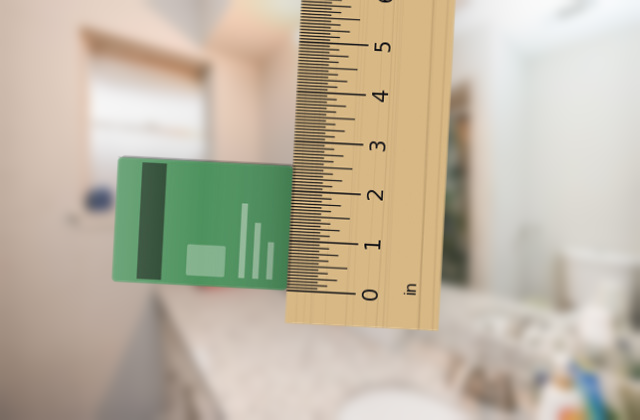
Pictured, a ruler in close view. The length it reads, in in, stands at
2.5 in
